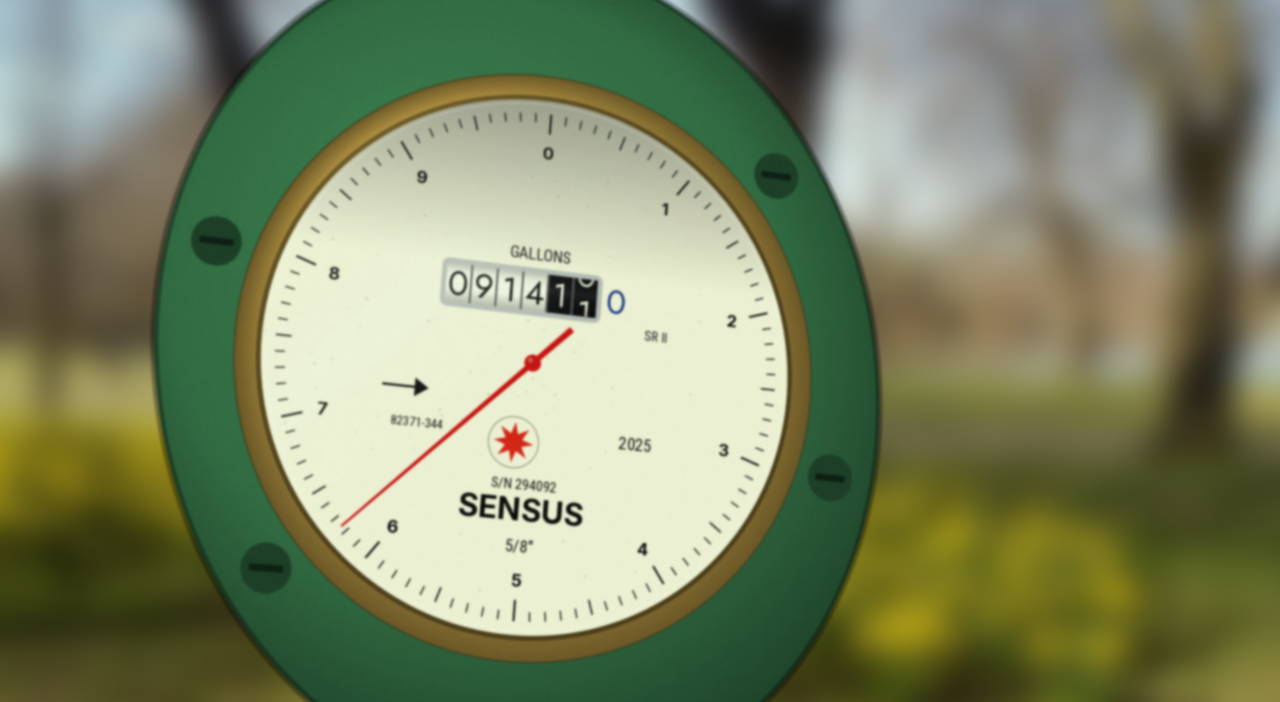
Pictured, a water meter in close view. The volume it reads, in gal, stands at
914106.2 gal
